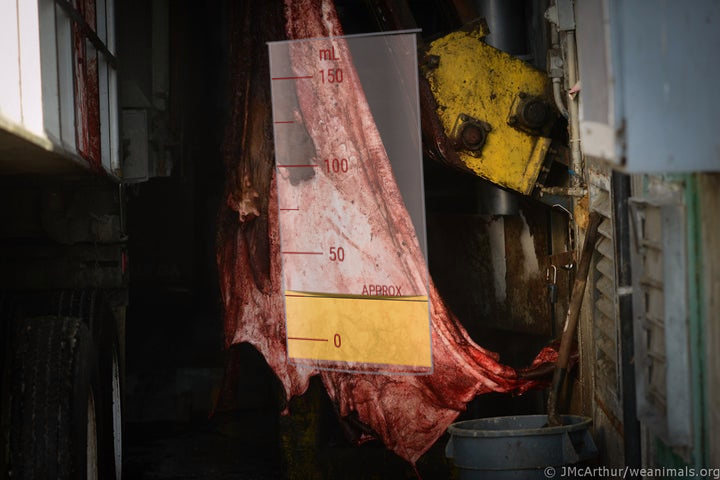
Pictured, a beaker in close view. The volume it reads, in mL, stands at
25 mL
